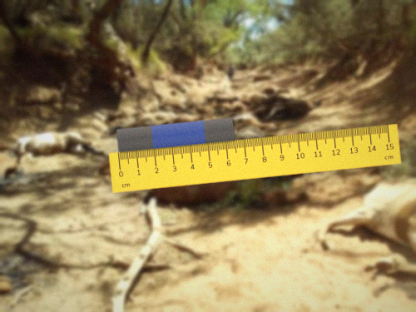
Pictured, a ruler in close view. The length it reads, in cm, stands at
6.5 cm
